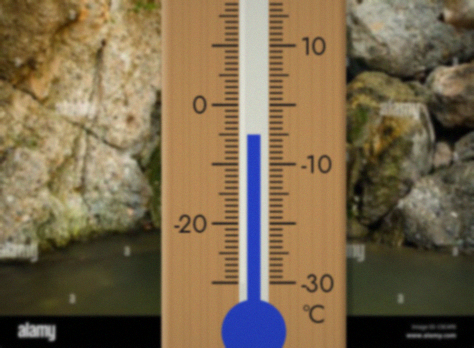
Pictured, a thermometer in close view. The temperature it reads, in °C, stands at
-5 °C
